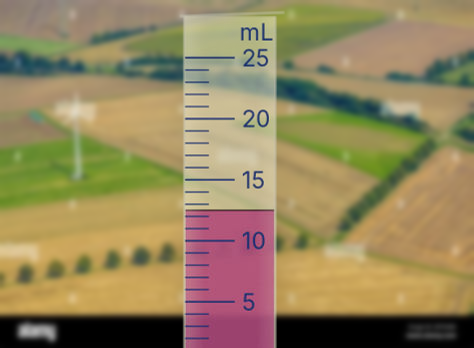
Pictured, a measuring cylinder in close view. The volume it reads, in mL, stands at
12.5 mL
